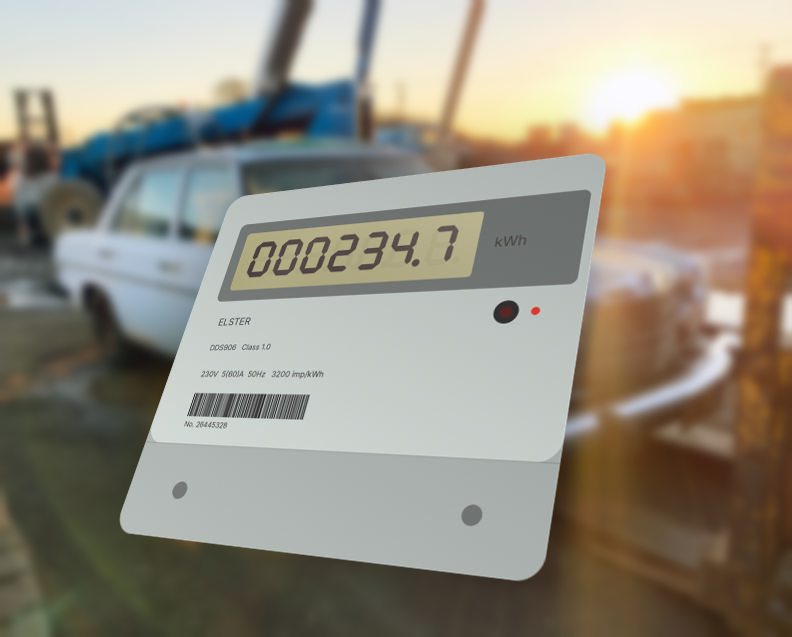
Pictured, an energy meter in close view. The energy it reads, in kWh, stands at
234.7 kWh
